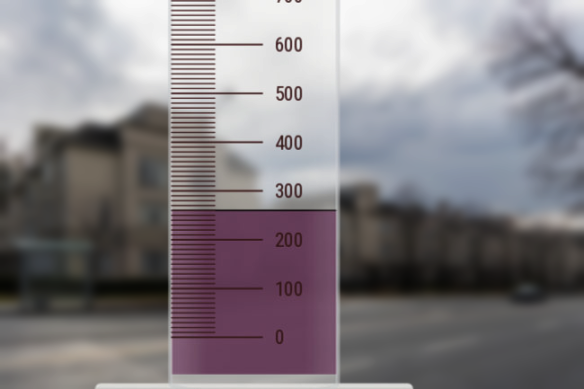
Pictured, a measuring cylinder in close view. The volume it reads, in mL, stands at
260 mL
